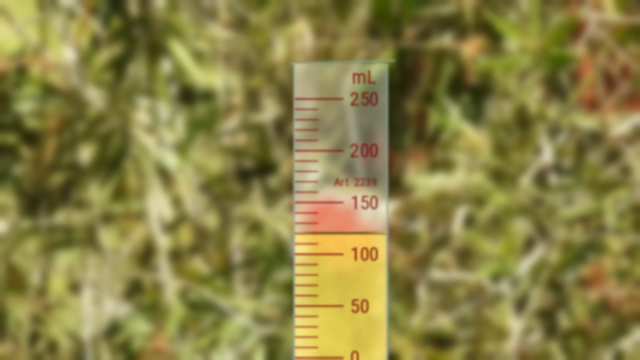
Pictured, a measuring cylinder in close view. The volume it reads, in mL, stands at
120 mL
